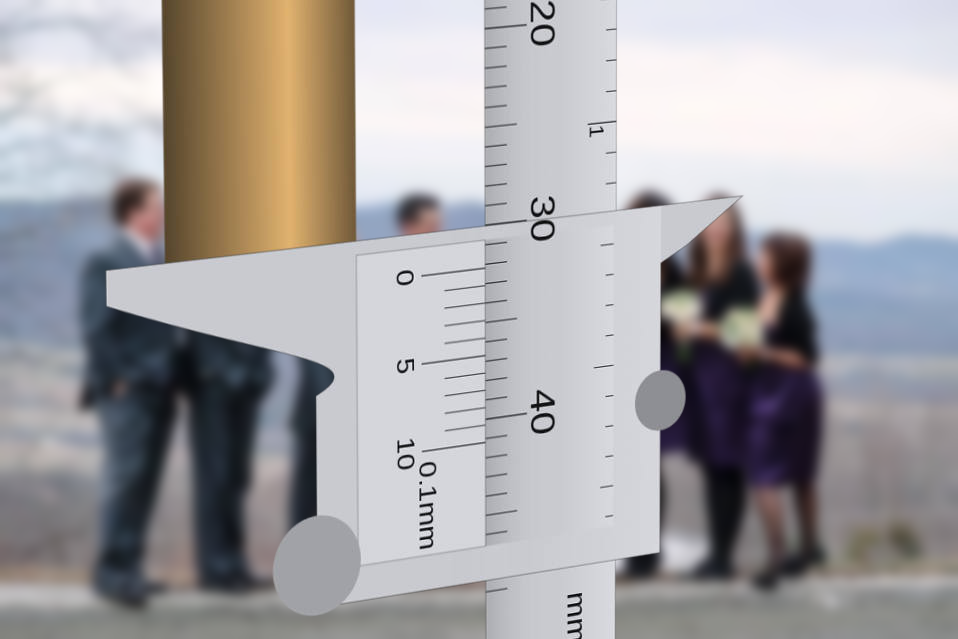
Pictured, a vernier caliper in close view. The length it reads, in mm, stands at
32.2 mm
